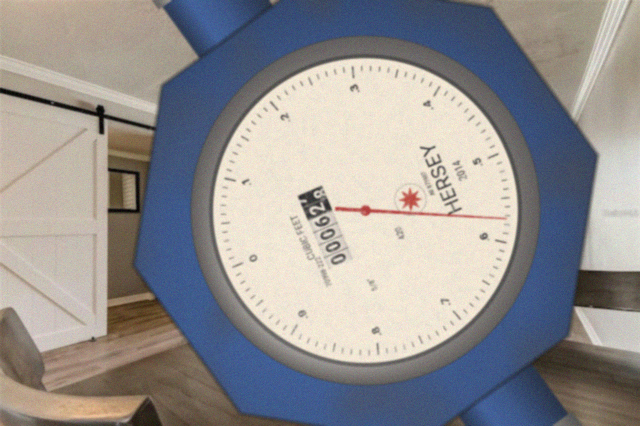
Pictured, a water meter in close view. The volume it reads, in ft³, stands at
627.57 ft³
